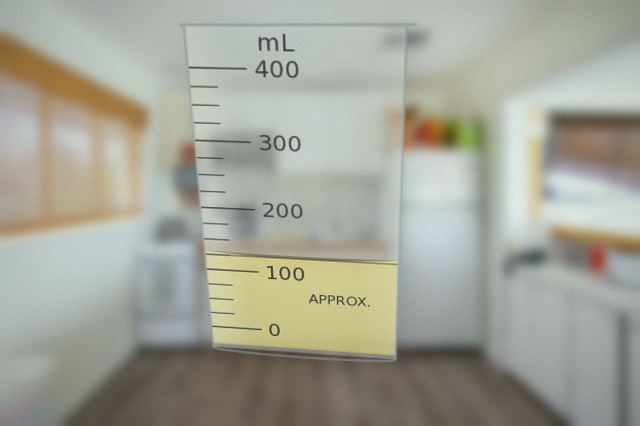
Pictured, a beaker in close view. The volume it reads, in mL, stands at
125 mL
